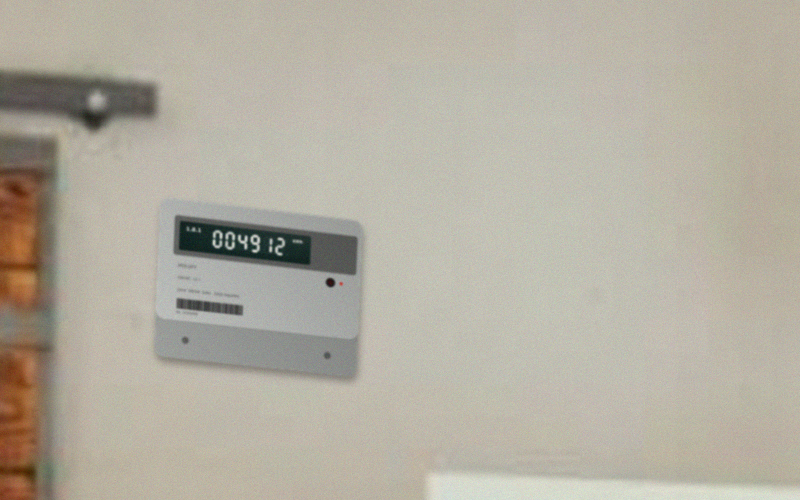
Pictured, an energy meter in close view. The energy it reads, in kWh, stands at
4912 kWh
